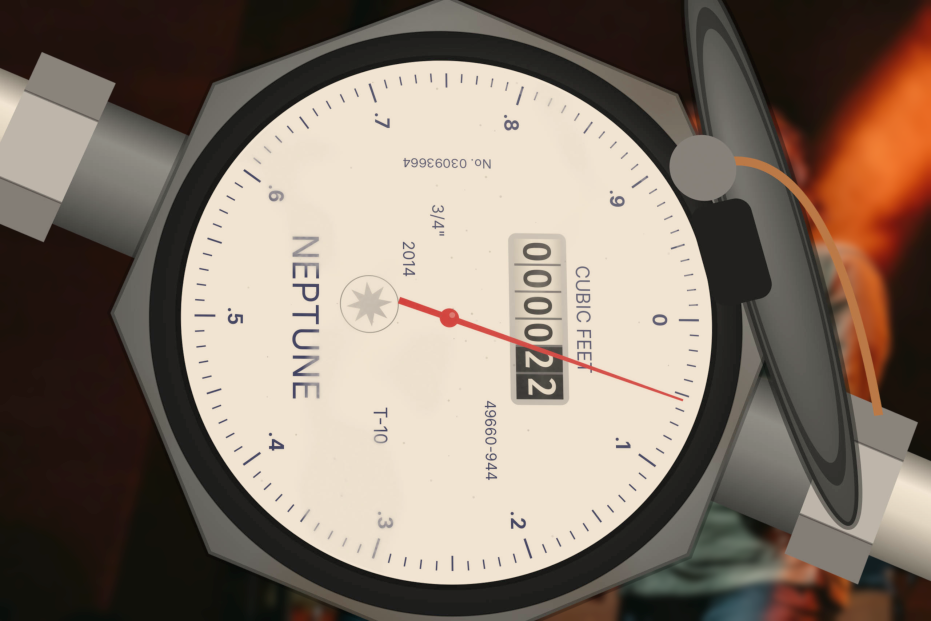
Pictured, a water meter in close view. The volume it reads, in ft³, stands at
22.05 ft³
